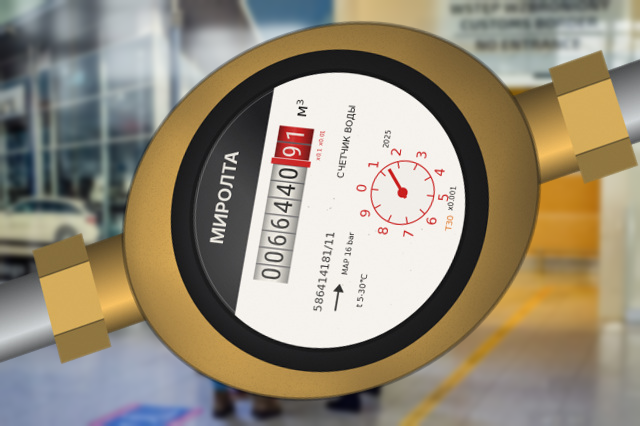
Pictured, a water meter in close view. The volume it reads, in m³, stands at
66440.911 m³
